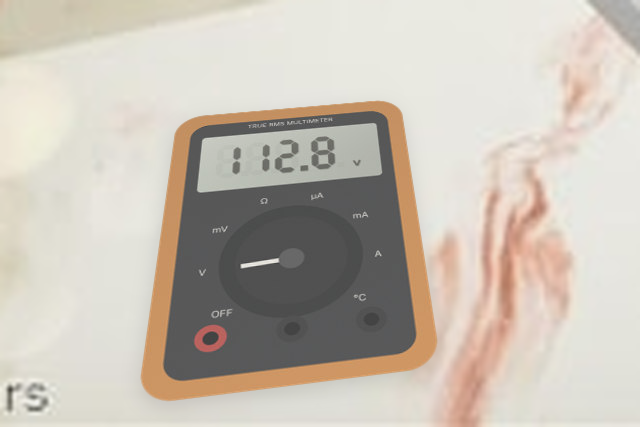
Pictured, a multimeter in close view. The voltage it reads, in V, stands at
112.8 V
